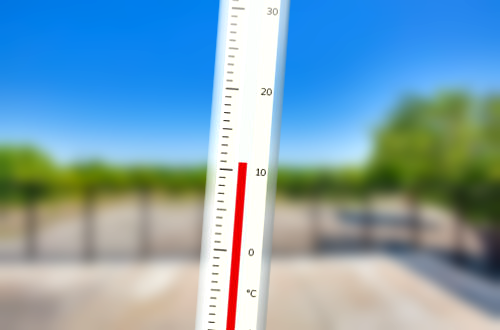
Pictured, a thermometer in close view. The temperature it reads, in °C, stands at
11 °C
